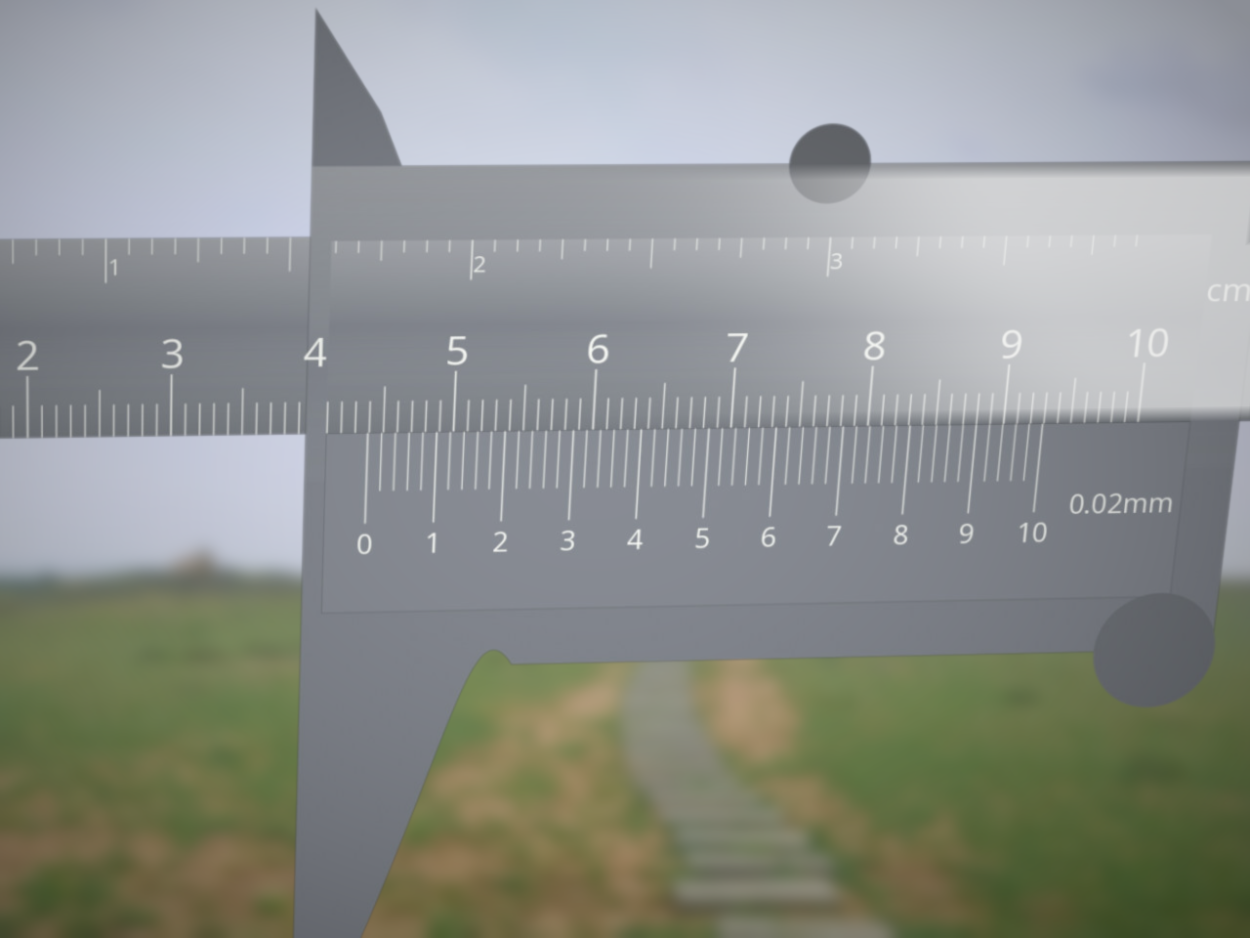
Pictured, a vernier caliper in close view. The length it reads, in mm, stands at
43.9 mm
